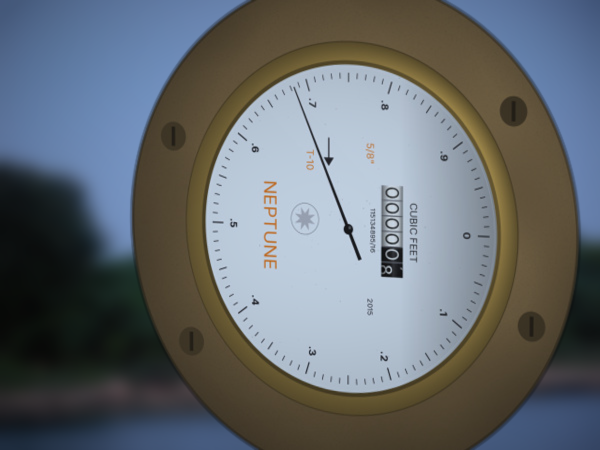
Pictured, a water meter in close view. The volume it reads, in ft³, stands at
7.68 ft³
